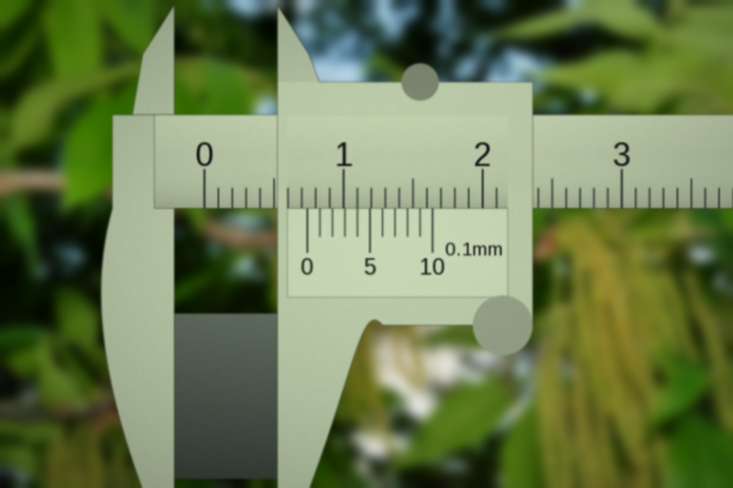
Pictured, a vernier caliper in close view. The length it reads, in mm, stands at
7.4 mm
